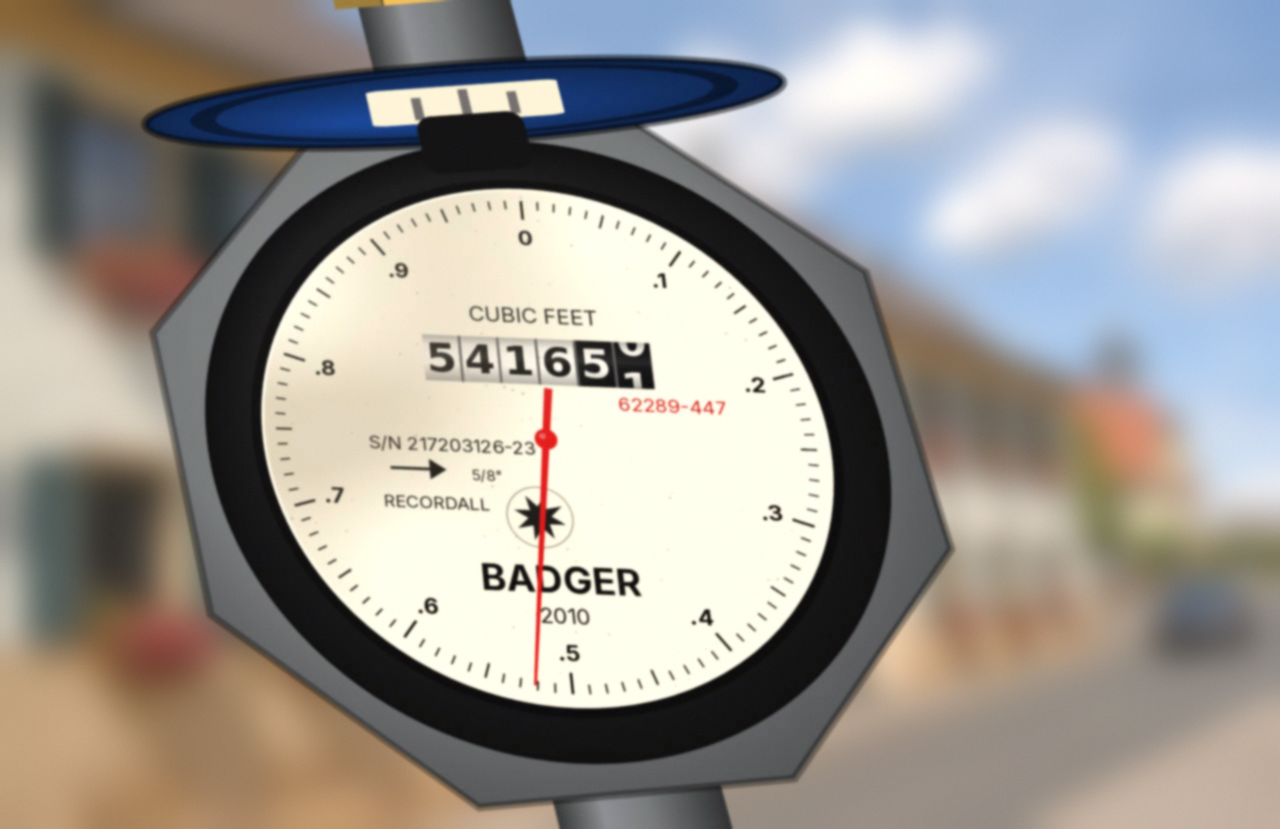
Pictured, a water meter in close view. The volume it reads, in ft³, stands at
541650.52 ft³
